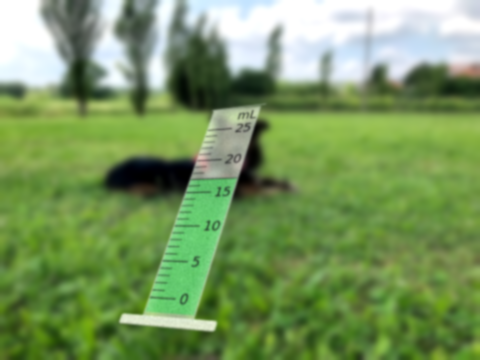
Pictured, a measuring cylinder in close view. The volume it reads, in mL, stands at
17 mL
